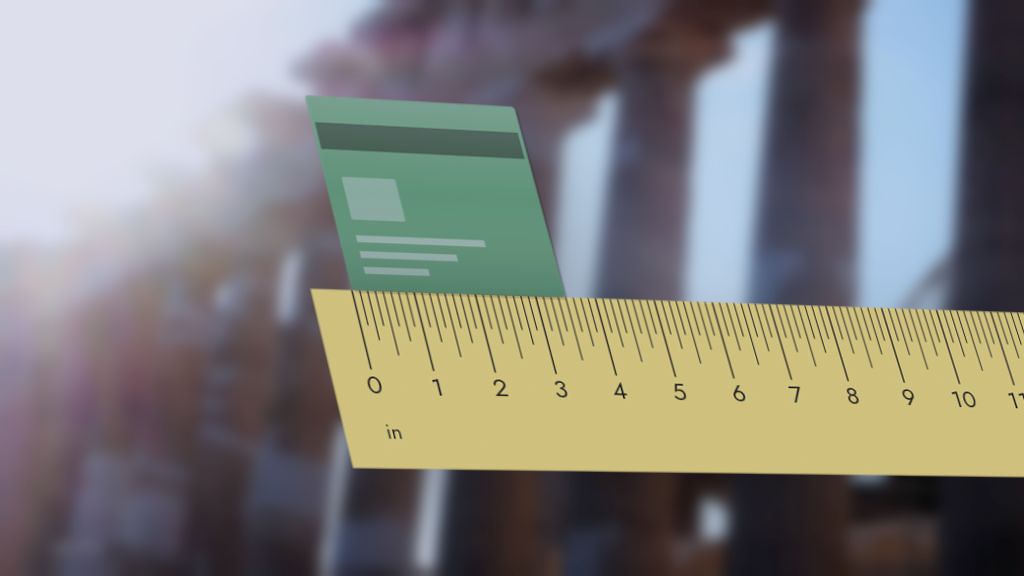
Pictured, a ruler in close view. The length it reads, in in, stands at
3.5 in
